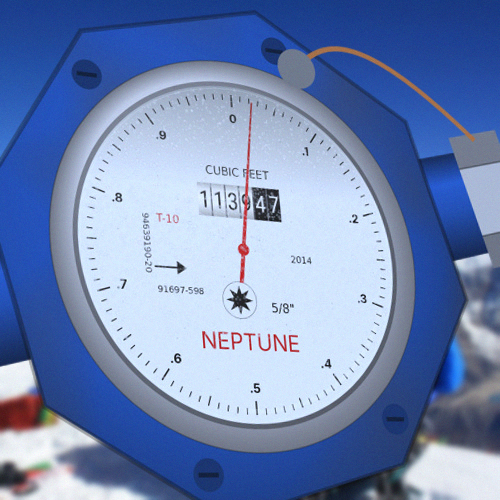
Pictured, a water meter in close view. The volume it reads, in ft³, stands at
113947.02 ft³
